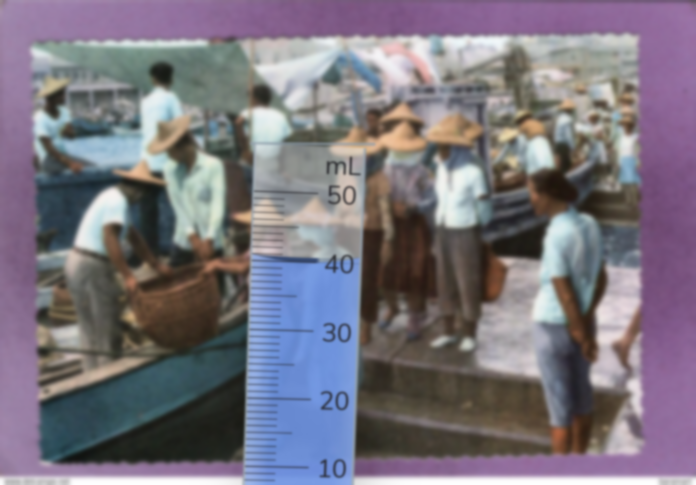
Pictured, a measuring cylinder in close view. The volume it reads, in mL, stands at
40 mL
